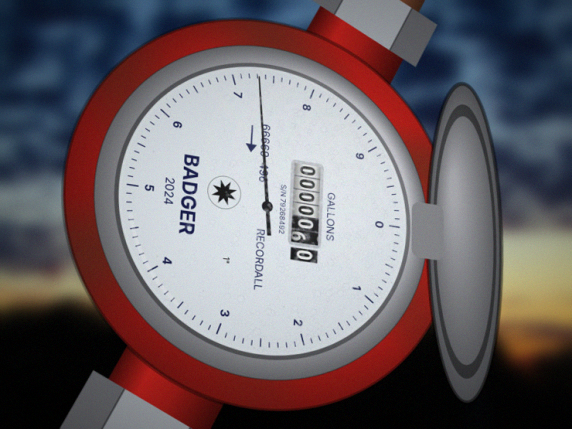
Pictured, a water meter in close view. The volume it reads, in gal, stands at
57.3 gal
